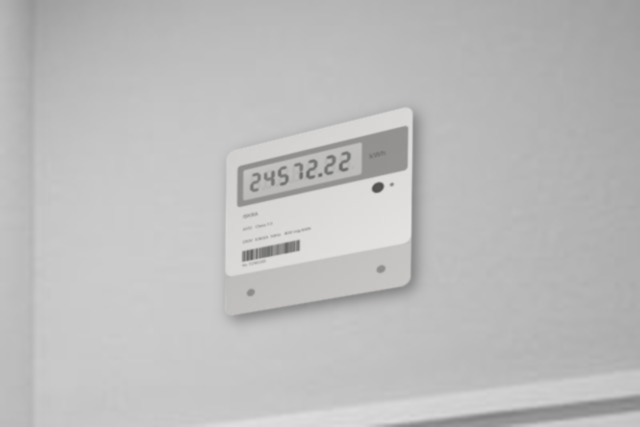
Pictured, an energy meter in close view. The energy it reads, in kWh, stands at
24572.22 kWh
